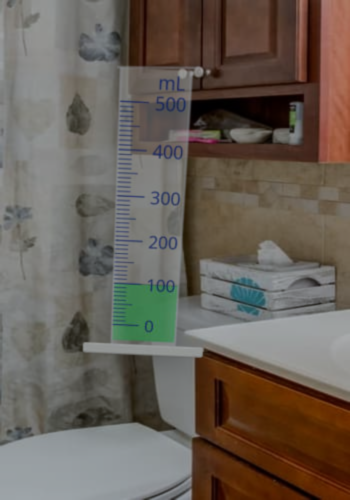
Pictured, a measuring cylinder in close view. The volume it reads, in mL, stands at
100 mL
